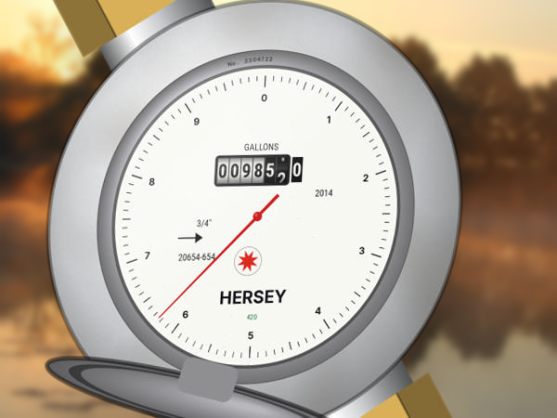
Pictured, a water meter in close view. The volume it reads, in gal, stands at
98516.2 gal
